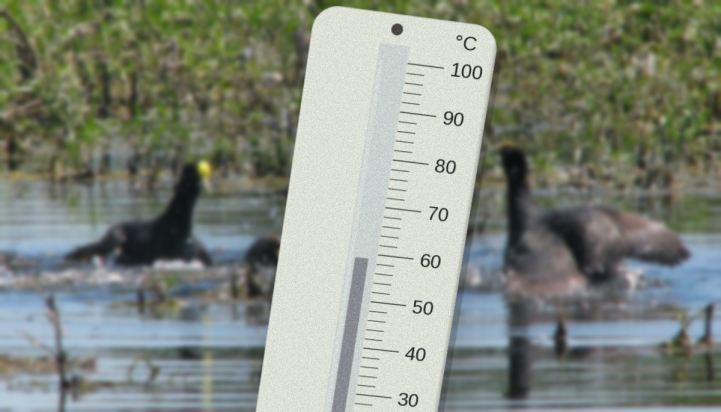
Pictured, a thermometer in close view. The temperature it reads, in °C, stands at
59 °C
